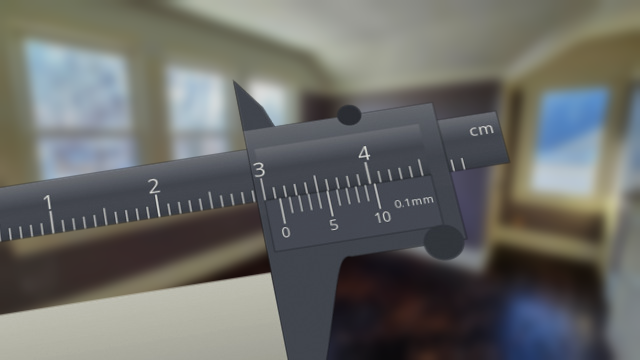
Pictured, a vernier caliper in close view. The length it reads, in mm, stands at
31.4 mm
